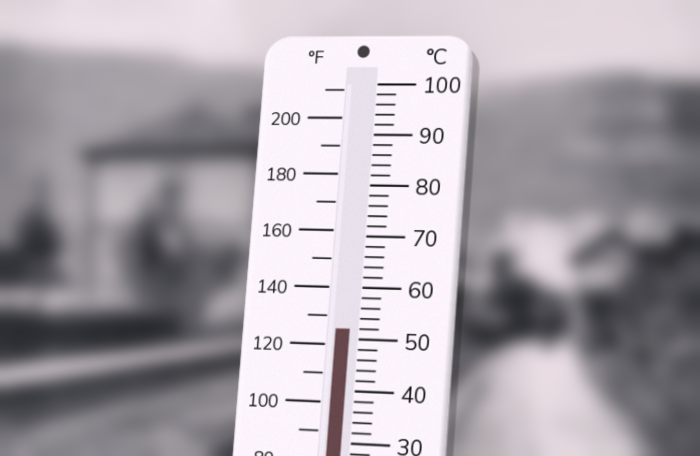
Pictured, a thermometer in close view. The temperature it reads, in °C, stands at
52 °C
